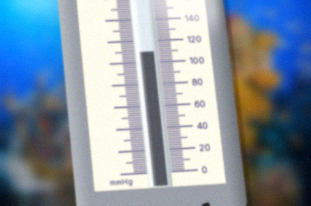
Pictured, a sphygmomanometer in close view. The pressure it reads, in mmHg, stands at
110 mmHg
